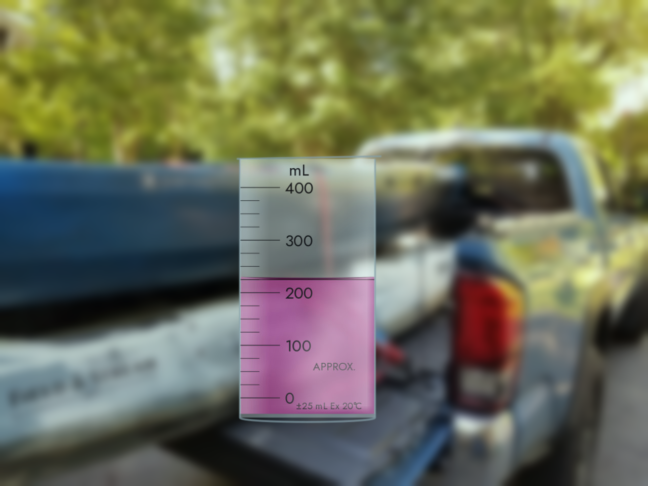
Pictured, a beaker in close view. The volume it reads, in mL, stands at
225 mL
